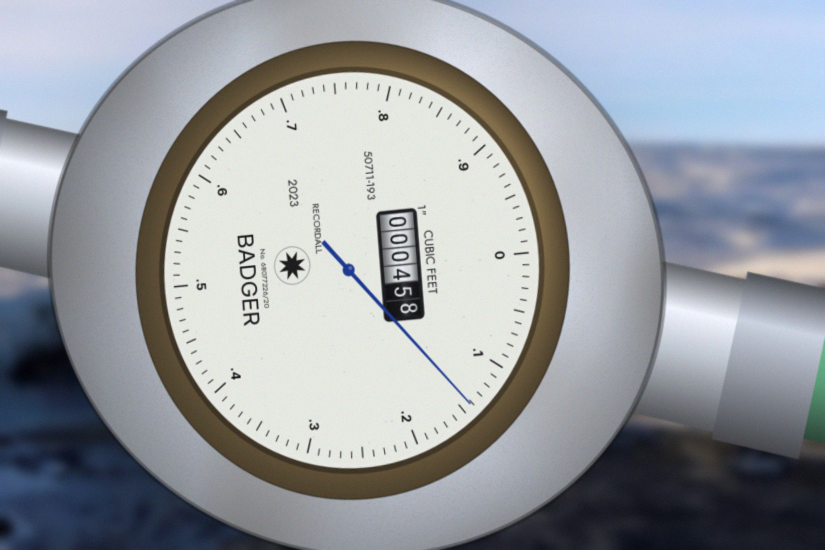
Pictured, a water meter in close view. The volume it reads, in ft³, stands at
458.14 ft³
